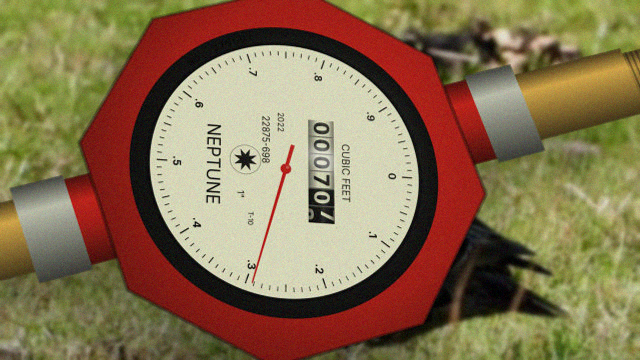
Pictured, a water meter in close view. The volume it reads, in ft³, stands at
707.29 ft³
